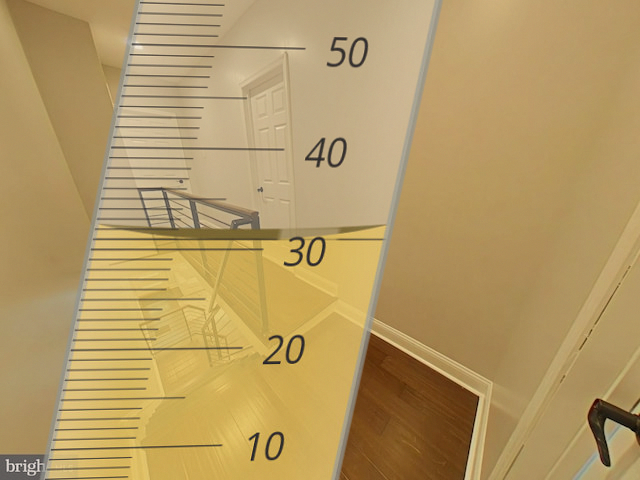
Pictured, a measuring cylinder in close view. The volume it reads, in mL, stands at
31 mL
